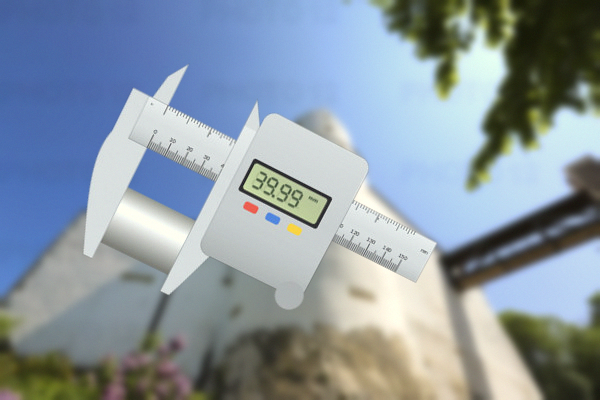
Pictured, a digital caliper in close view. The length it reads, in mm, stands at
39.99 mm
